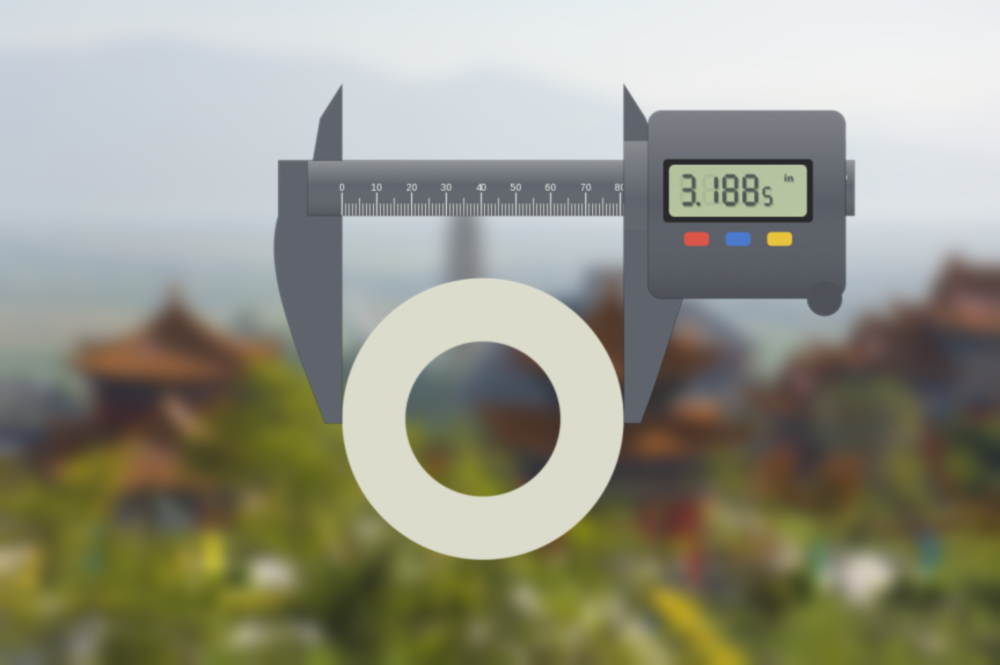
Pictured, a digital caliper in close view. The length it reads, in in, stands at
3.1885 in
